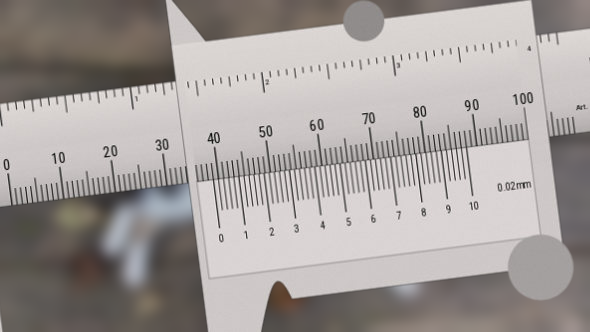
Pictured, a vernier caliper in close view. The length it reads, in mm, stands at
39.0 mm
